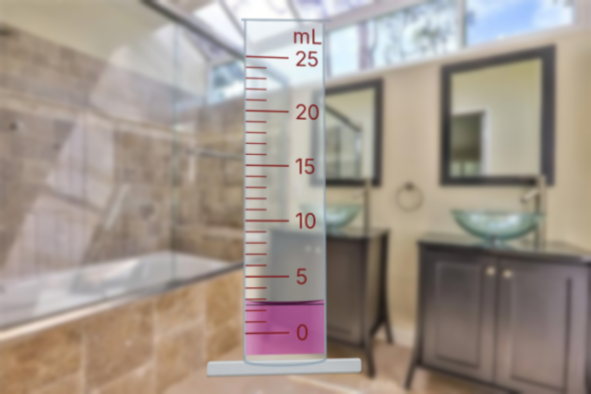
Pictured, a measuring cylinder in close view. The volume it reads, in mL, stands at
2.5 mL
